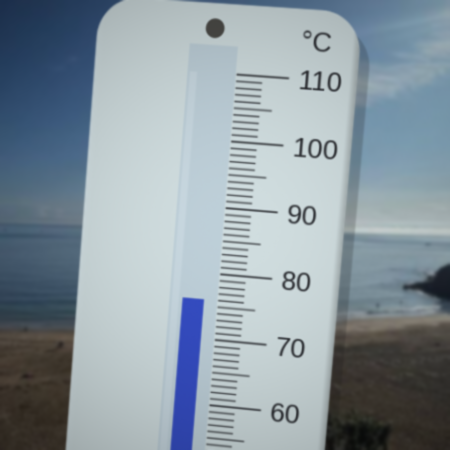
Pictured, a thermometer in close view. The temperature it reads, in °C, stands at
76 °C
